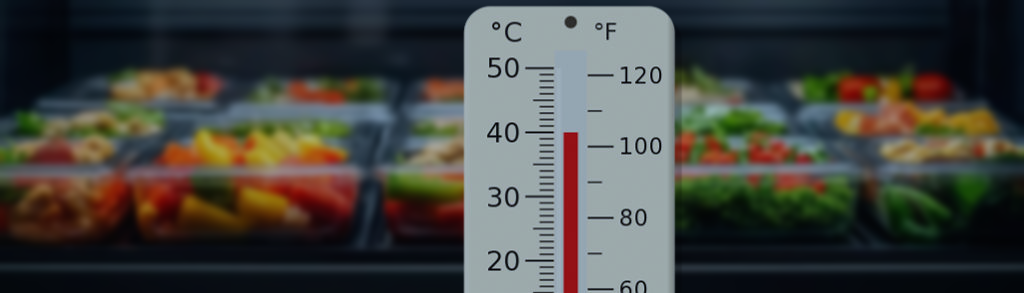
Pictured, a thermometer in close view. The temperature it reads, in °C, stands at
40 °C
